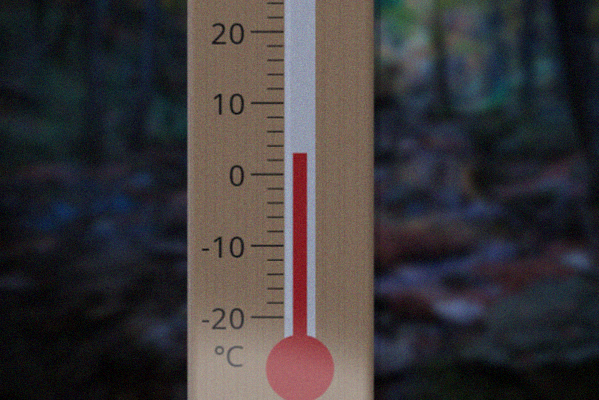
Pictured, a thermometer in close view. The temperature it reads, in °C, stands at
3 °C
